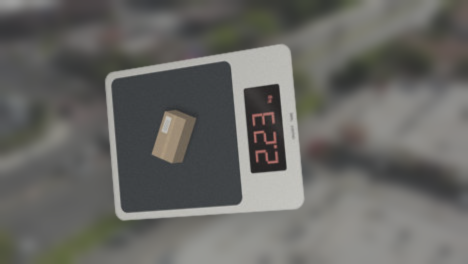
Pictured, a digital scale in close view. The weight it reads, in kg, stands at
2.23 kg
